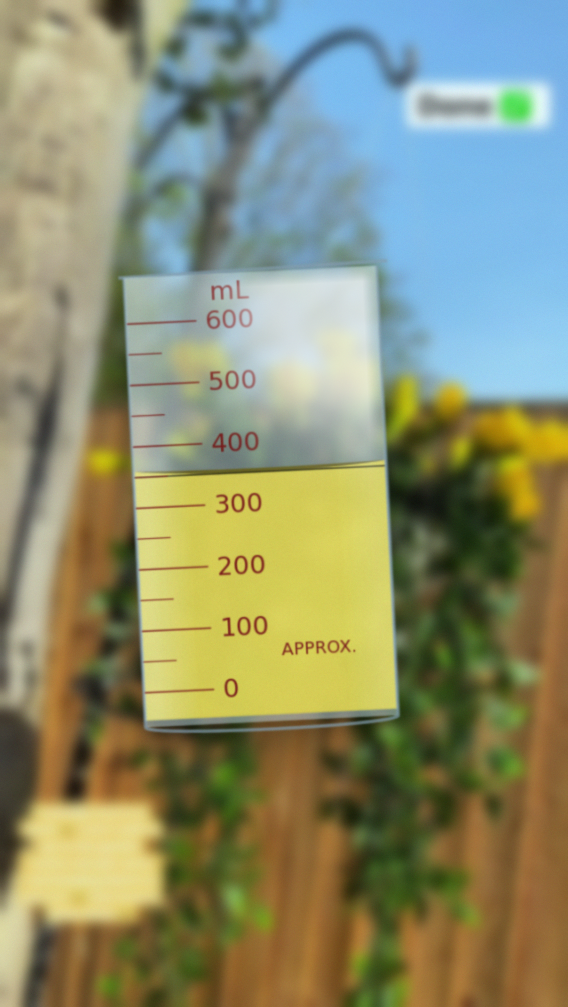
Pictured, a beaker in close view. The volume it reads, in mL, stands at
350 mL
